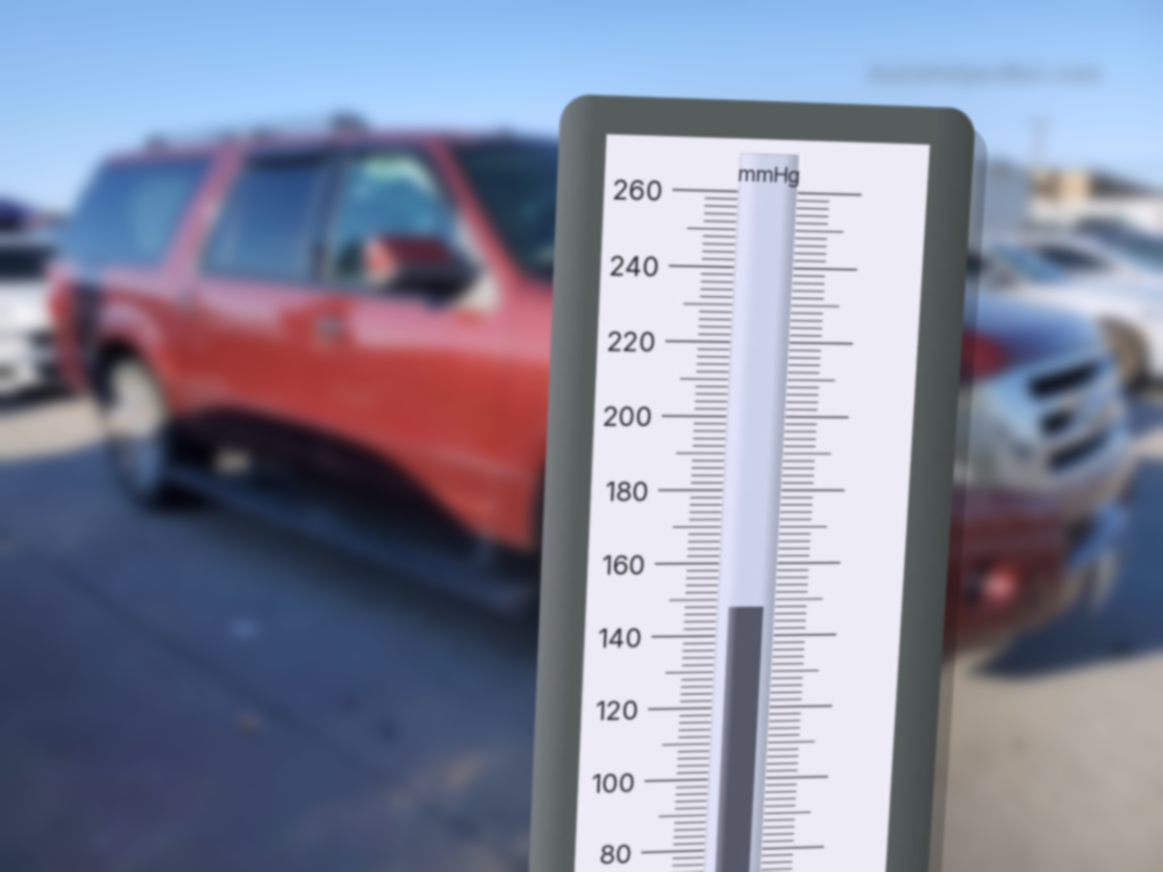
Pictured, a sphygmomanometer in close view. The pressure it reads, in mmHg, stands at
148 mmHg
